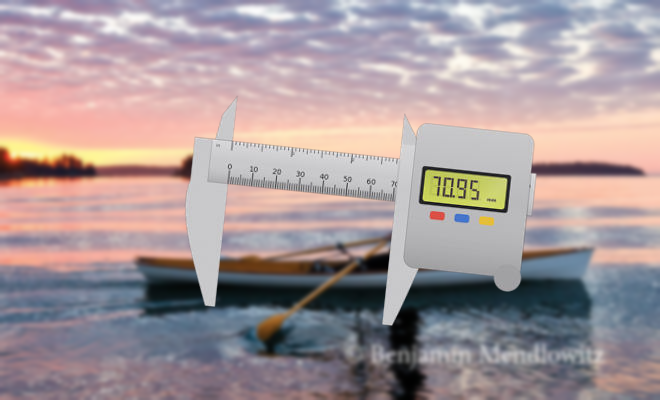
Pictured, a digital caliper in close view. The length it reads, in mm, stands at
70.95 mm
